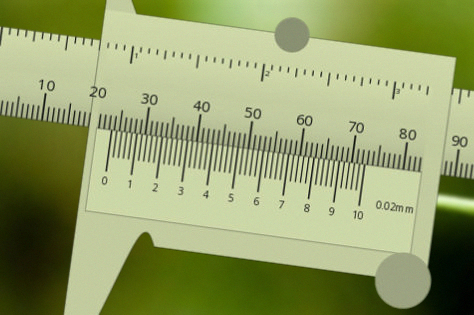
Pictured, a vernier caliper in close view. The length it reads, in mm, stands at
23.5 mm
